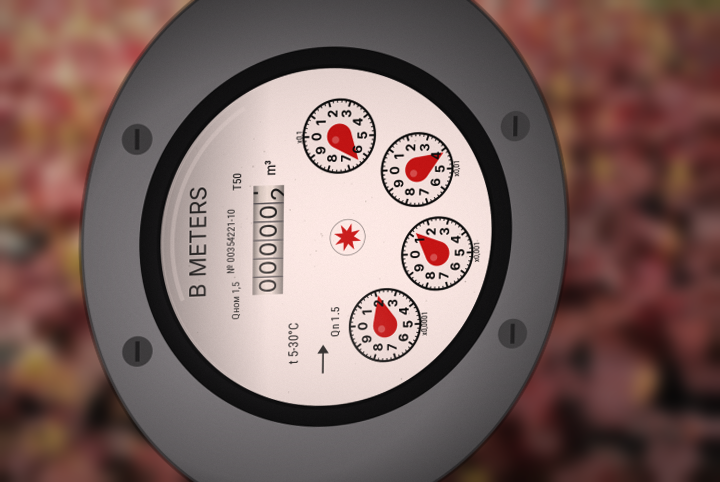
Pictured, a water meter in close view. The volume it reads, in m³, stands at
1.6412 m³
